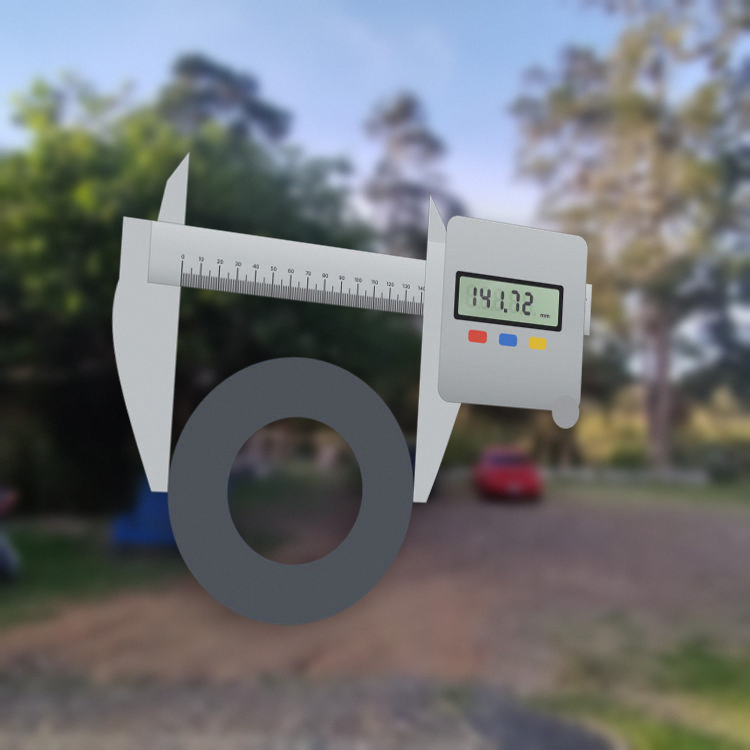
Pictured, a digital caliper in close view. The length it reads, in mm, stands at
141.72 mm
